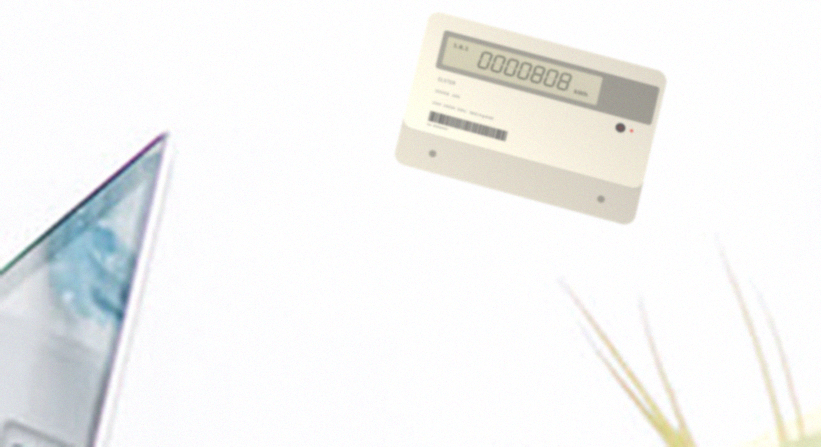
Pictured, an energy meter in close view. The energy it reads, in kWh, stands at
808 kWh
